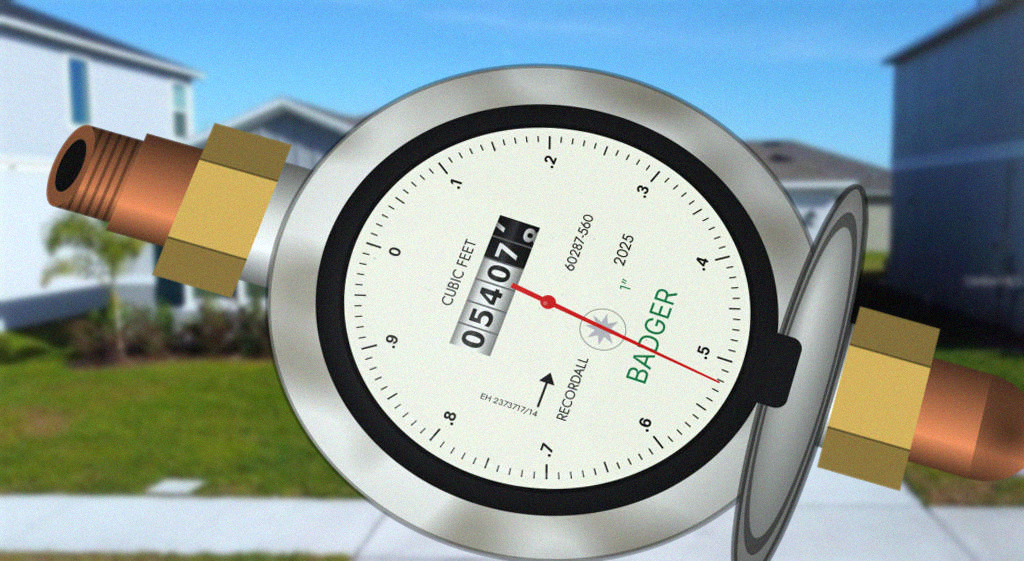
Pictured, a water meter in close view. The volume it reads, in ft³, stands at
54077.52 ft³
